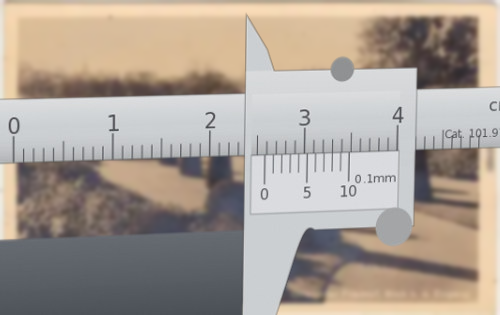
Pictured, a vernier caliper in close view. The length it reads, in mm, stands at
25.8 mm
